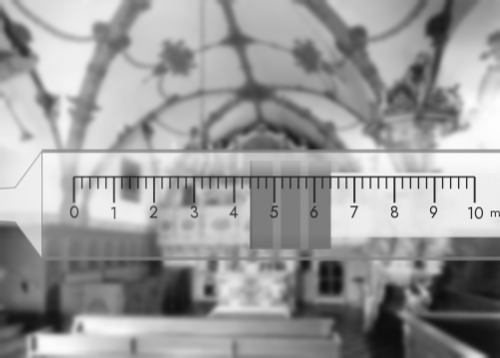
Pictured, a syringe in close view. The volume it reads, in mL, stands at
4.4 mL
